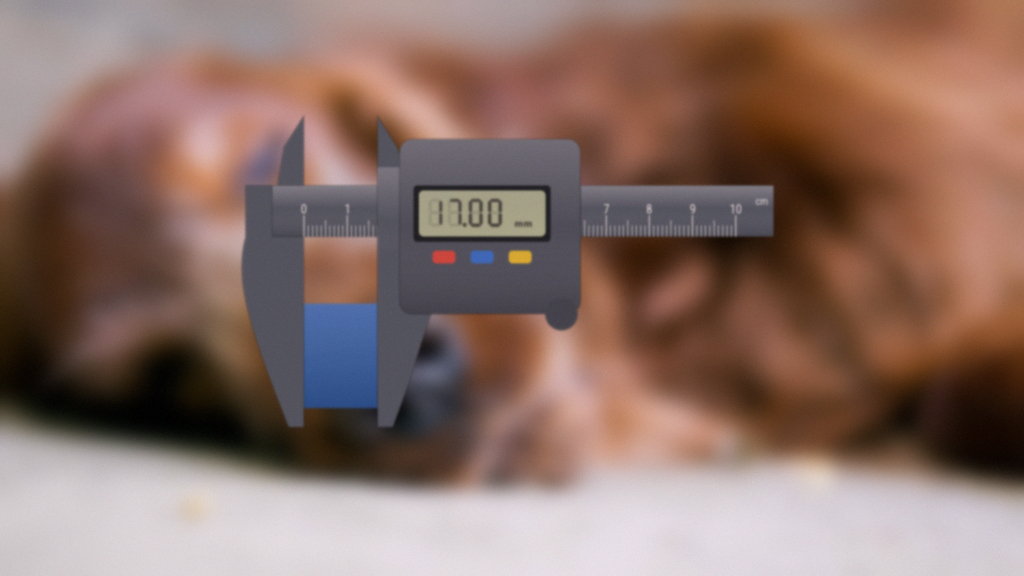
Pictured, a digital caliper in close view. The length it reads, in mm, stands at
17.00 mm
